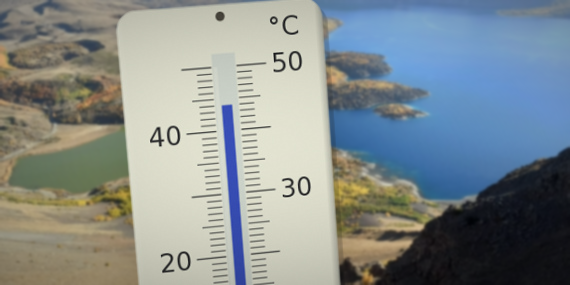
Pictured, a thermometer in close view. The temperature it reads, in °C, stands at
44 °C
